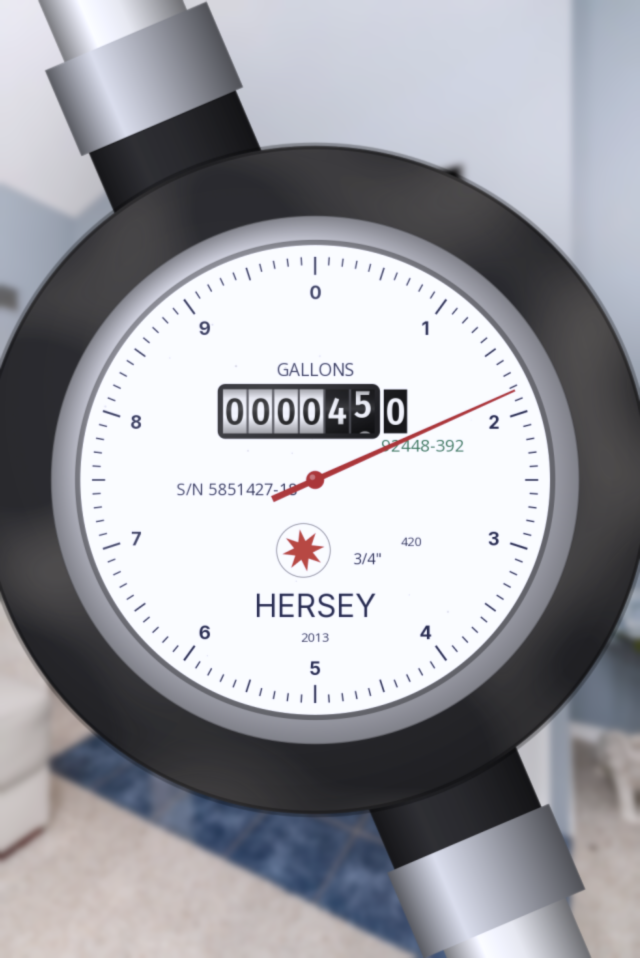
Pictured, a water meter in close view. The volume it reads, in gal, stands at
451.8 gal
